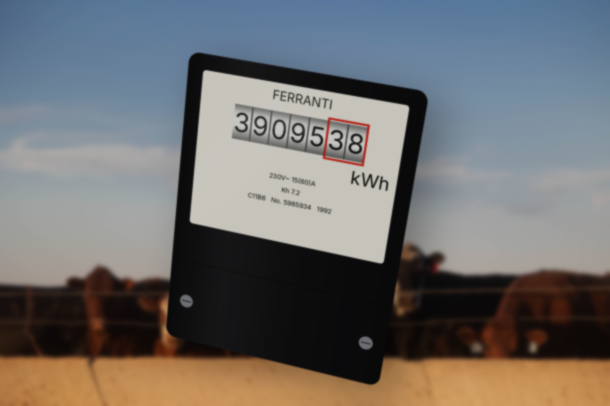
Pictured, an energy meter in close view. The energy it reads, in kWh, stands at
39095.38 kWh
